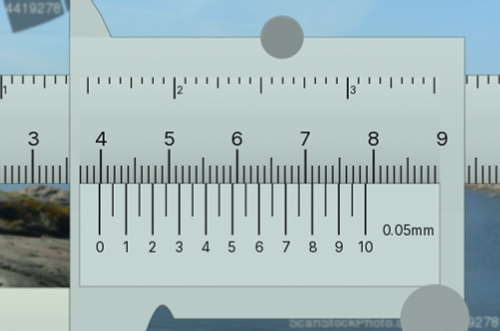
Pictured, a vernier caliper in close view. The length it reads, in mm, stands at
39.8 mm
